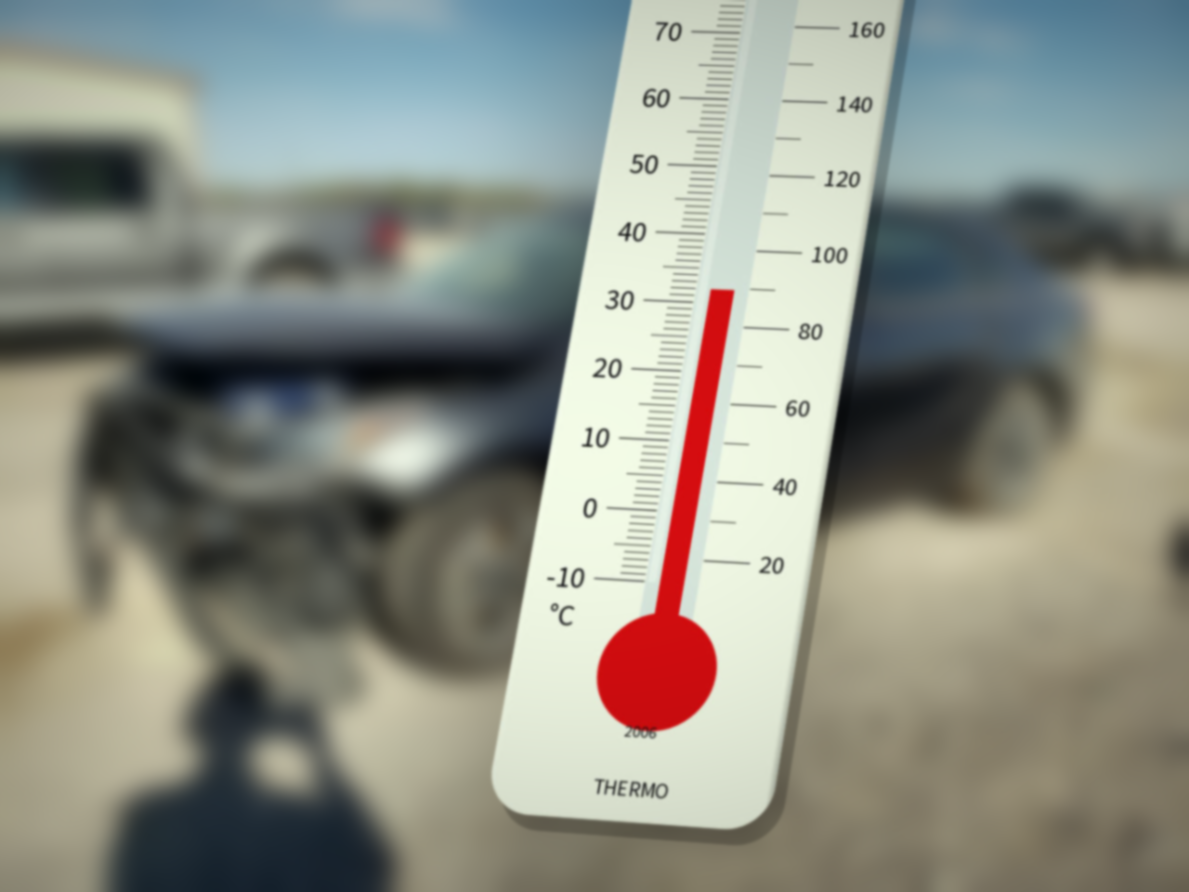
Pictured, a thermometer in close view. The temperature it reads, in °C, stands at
32 °C
